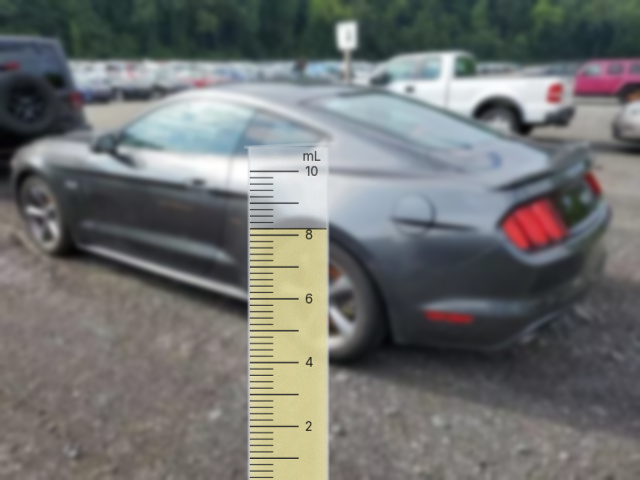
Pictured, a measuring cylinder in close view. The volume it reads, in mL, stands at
8.2 mL
